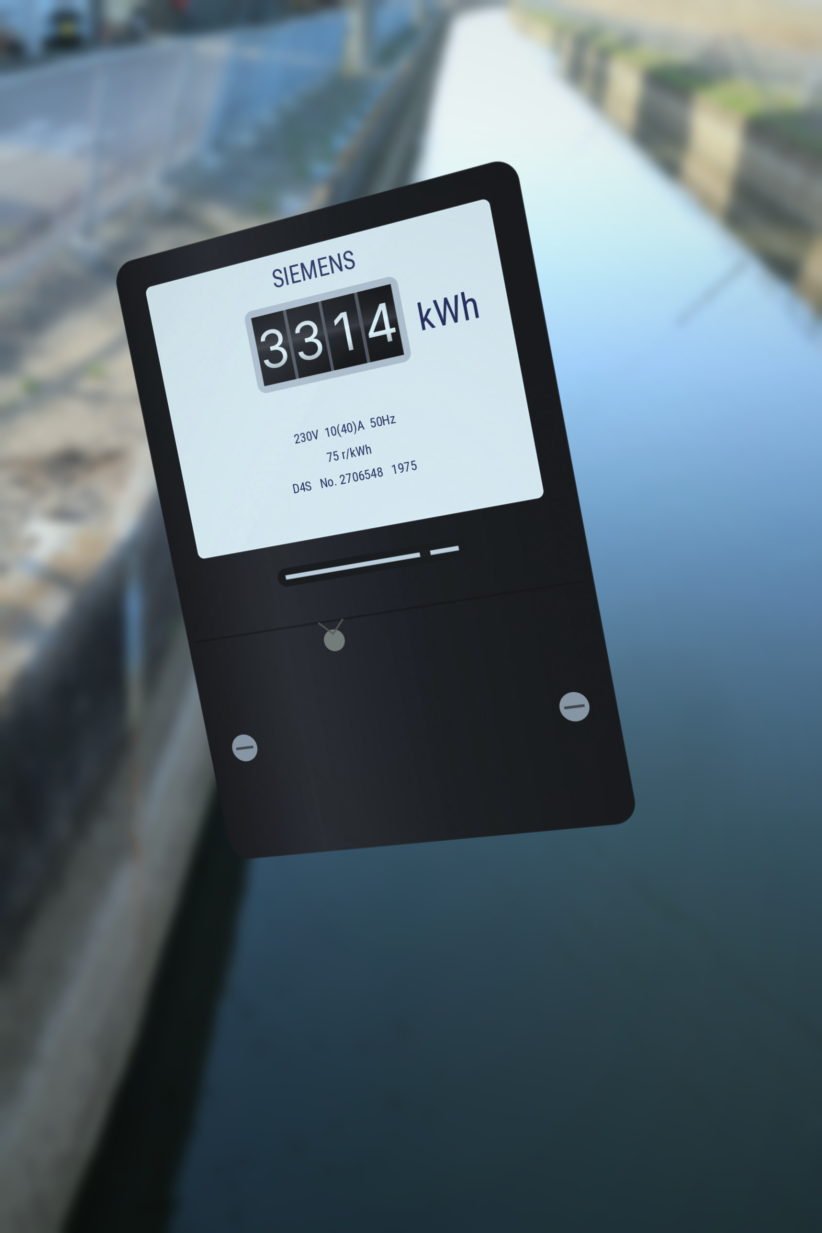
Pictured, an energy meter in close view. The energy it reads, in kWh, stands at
3314 kWh
